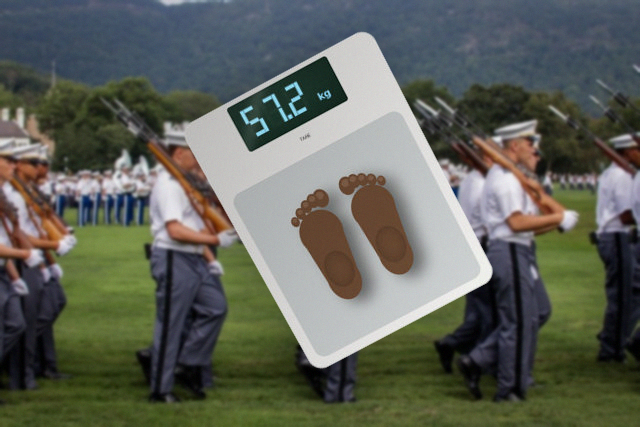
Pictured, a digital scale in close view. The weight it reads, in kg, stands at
57.2 kg
